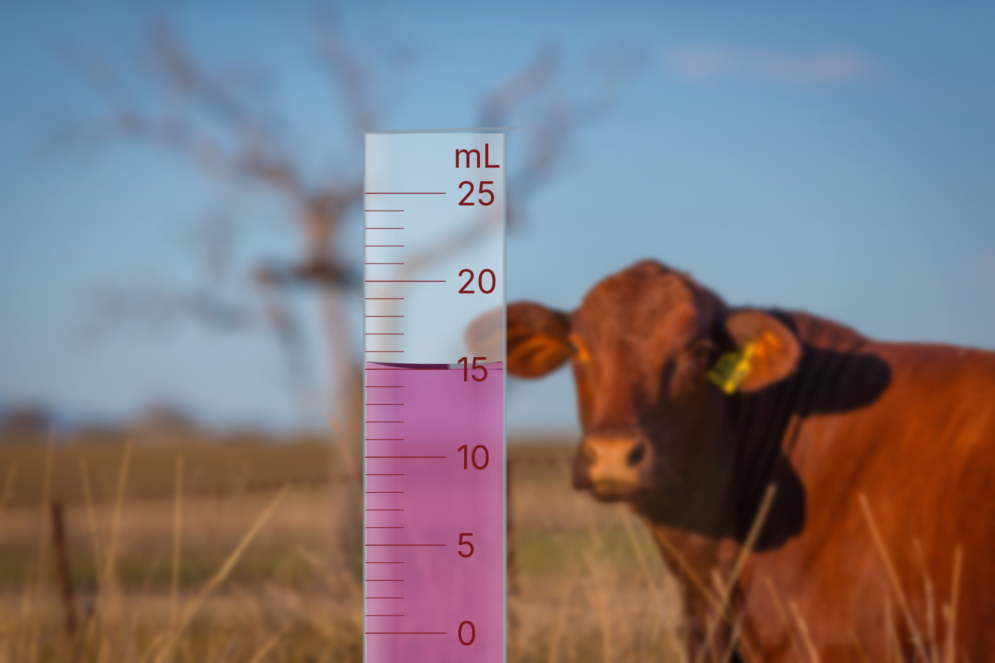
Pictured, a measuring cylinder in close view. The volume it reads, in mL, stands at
15 mL
